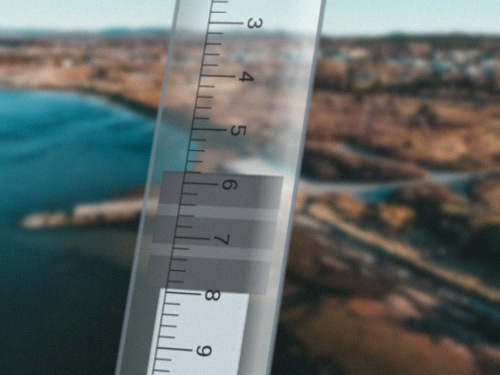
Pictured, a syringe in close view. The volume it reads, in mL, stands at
5.8 mL
